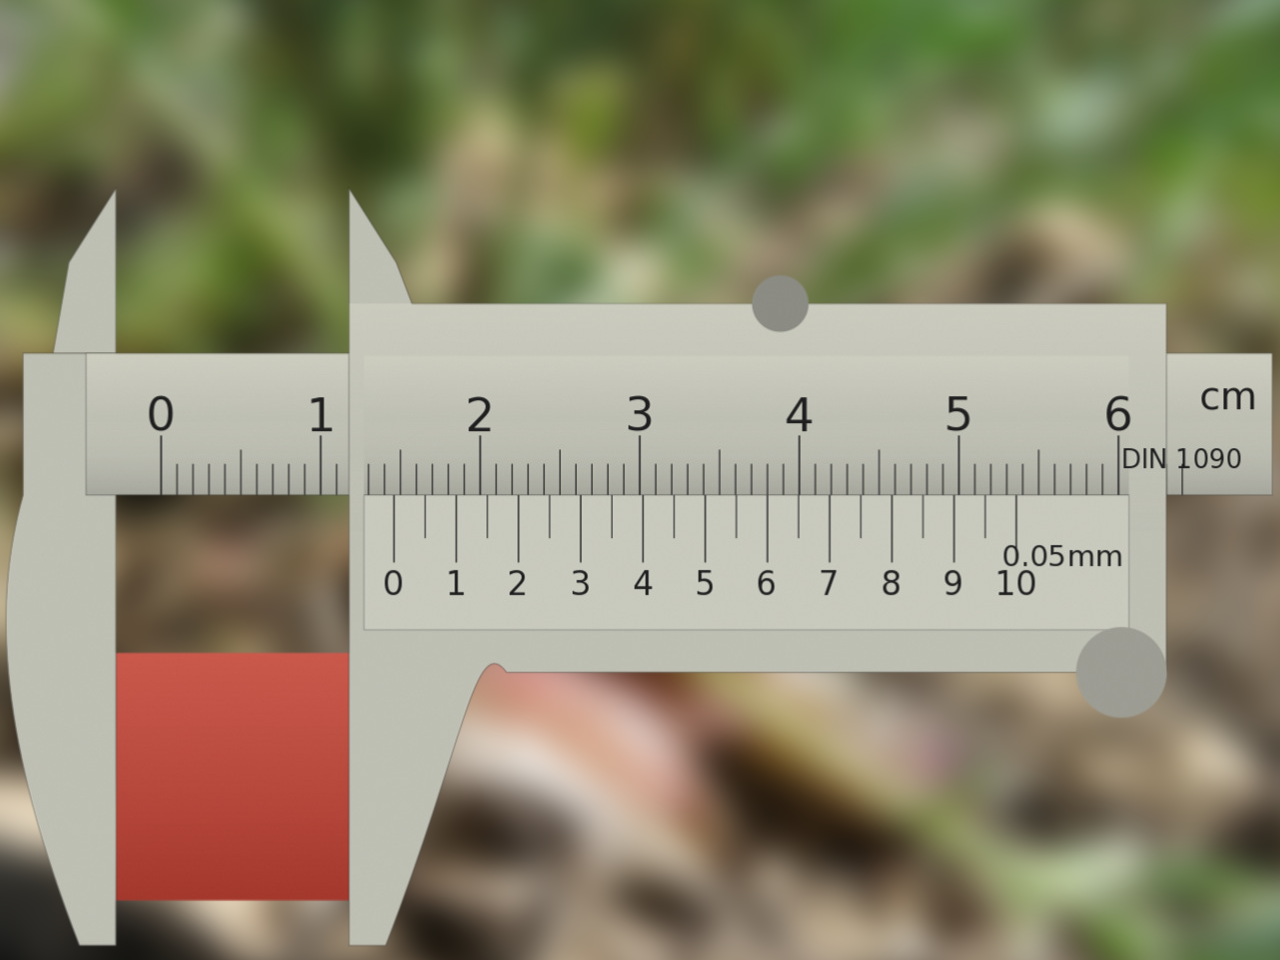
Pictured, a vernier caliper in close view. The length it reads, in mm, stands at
14.6 mm
